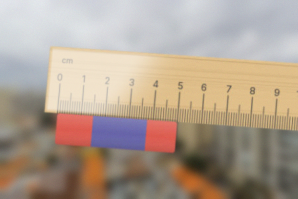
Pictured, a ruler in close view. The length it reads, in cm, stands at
5 cm
